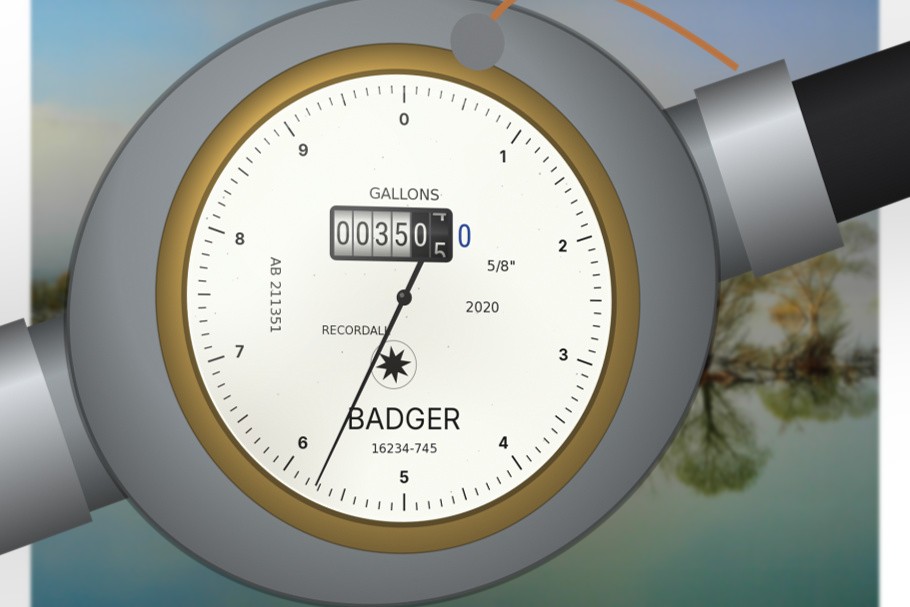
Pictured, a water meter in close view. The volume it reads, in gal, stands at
35045.7 gal
